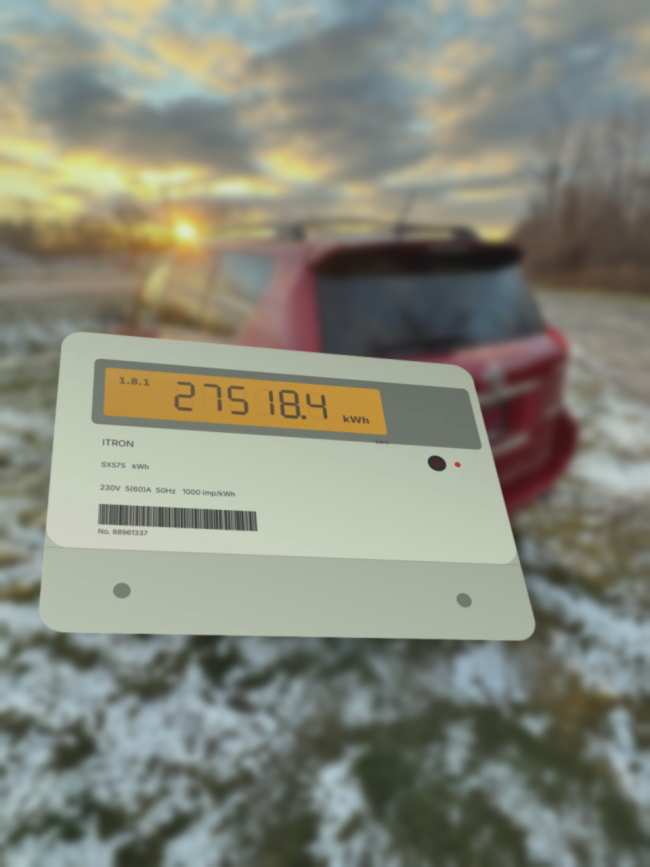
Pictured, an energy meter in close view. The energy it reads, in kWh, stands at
27518.4 kWh
